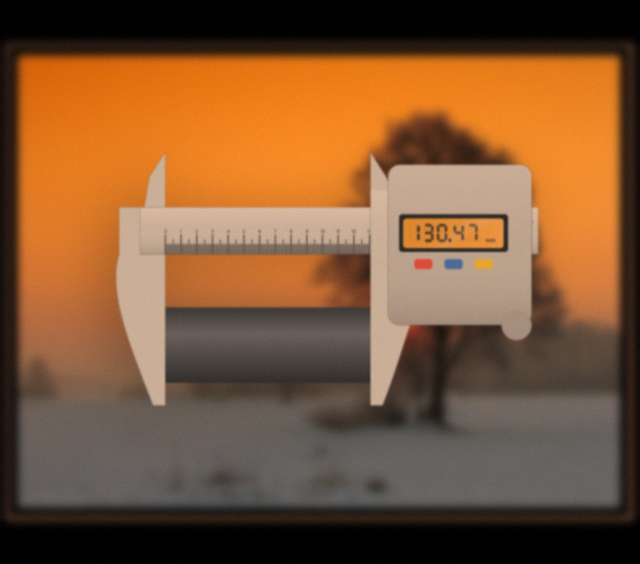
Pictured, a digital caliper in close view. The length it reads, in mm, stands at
130.47 mm
